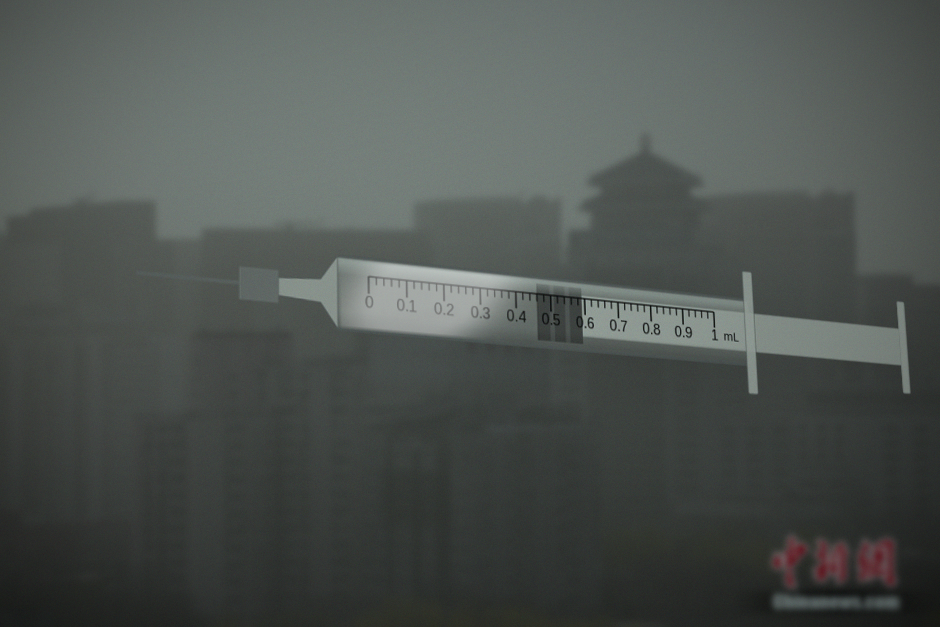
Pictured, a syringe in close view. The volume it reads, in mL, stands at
0.46 mL
